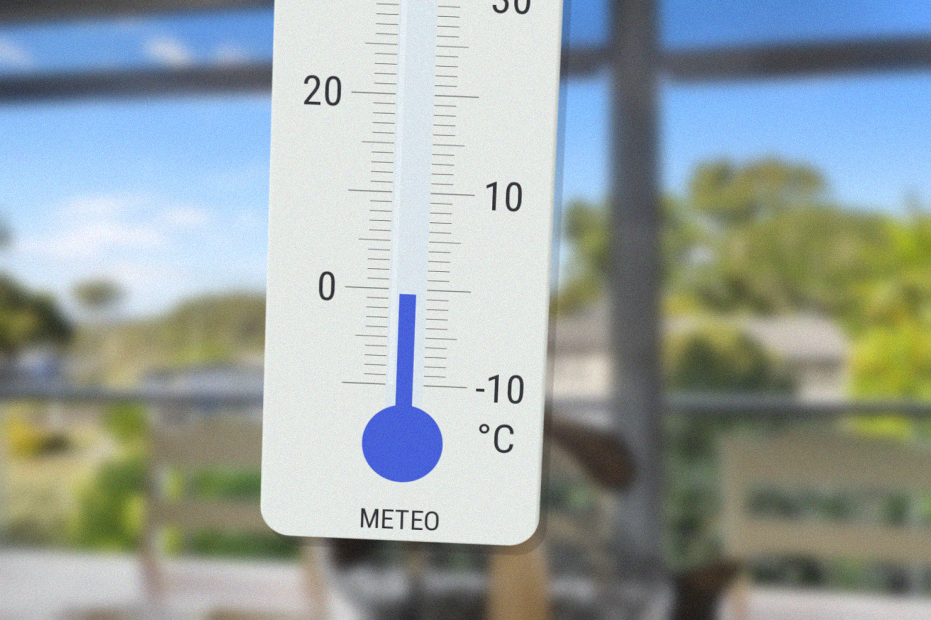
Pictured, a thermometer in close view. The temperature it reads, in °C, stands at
-0.5 °C
